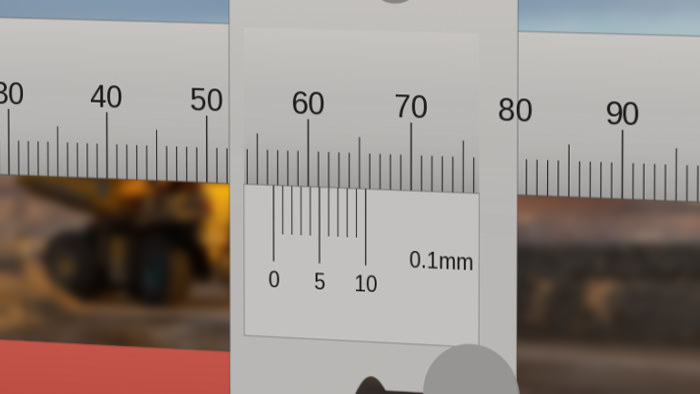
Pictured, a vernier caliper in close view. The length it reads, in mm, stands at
56.6 mm
